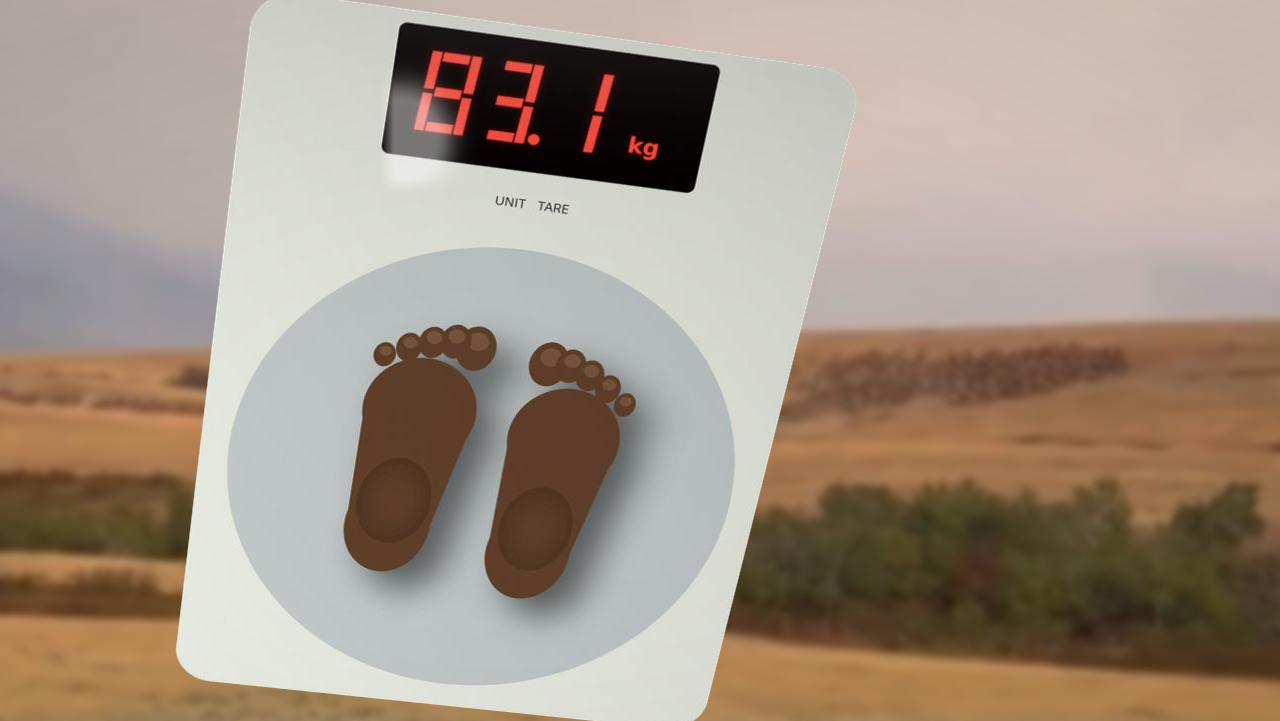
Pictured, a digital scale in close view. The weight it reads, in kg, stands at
83.1 kg
